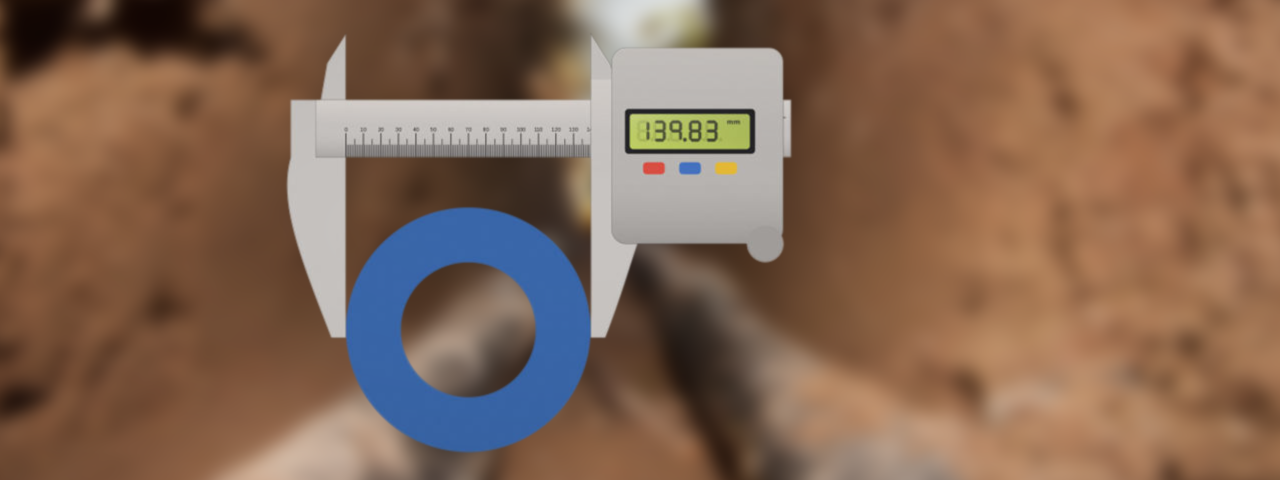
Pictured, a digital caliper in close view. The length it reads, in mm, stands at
139.83 mm
